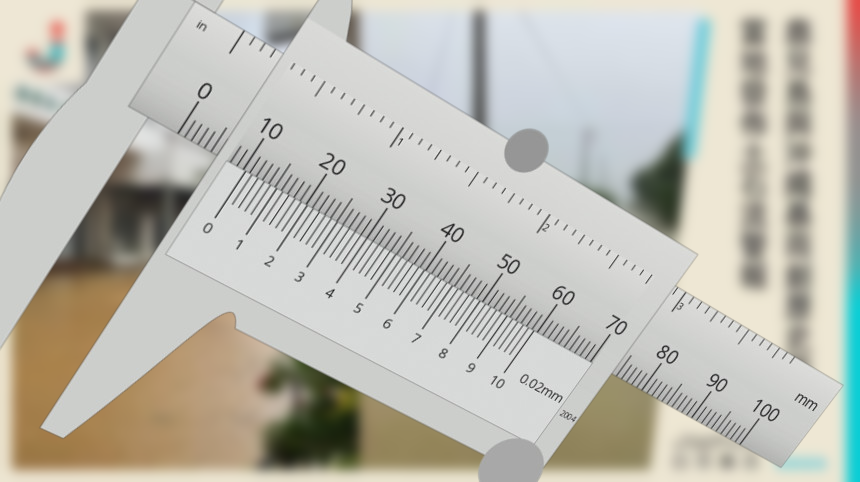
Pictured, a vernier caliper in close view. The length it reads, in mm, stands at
10.4 mm
